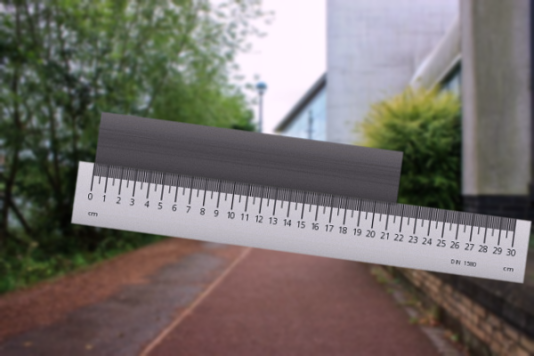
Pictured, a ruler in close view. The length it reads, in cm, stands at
21.5 cm
